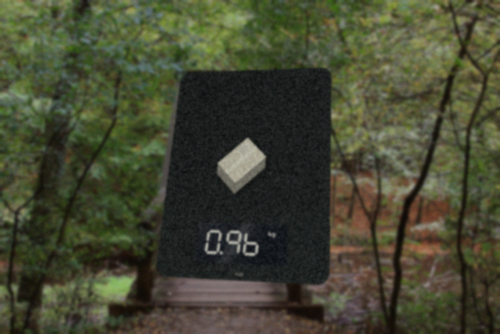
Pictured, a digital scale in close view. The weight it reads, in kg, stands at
0.96 kg
